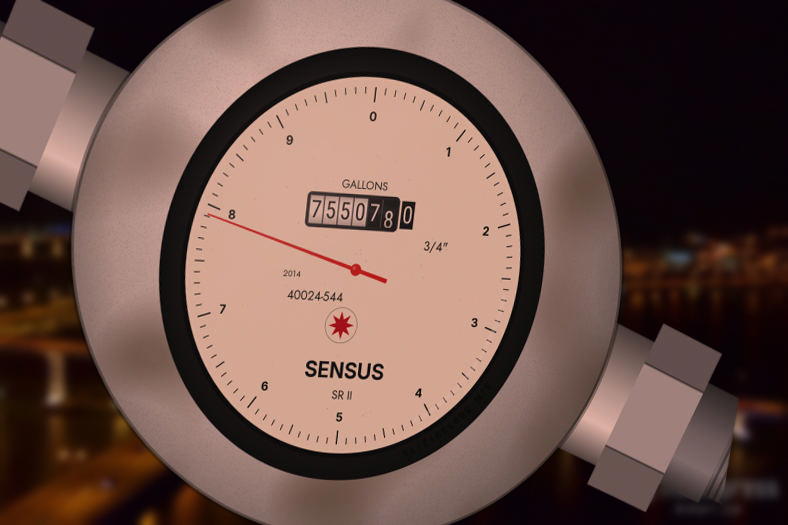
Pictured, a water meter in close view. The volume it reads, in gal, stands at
7550777.9 gal
